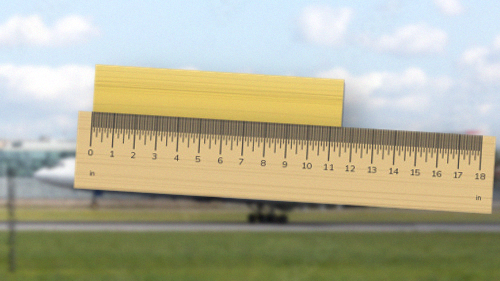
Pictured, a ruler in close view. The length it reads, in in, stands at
11.5 in
